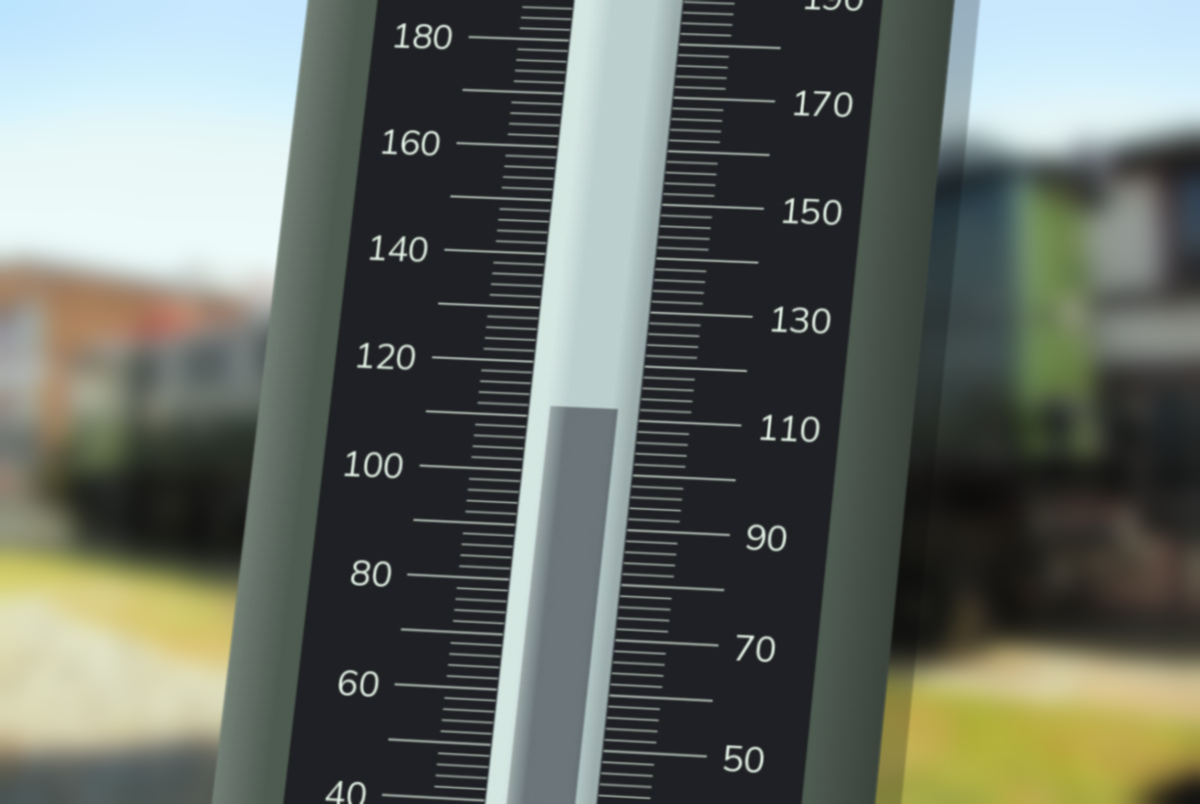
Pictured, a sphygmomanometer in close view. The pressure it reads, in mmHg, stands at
112 mmHg
